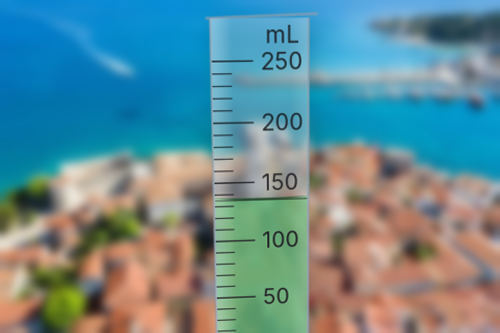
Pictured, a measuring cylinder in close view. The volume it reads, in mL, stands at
135 mL
